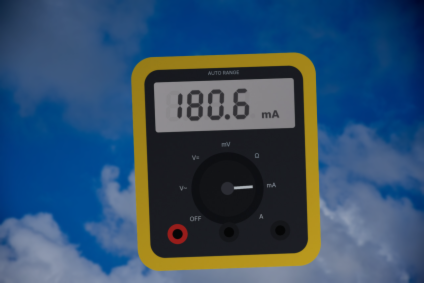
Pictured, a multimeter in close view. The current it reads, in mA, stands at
180.6 mA
